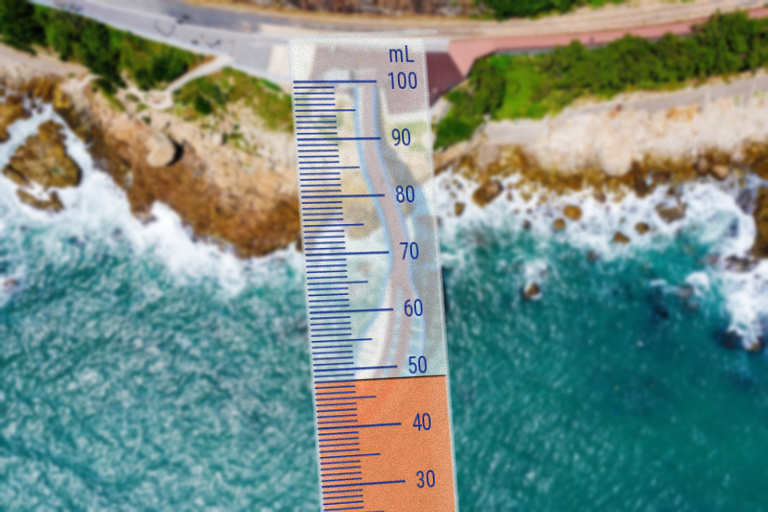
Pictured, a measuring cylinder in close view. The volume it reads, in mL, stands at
48 mL
